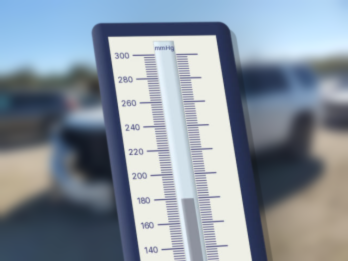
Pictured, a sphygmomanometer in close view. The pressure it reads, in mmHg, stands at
180 mmHg
